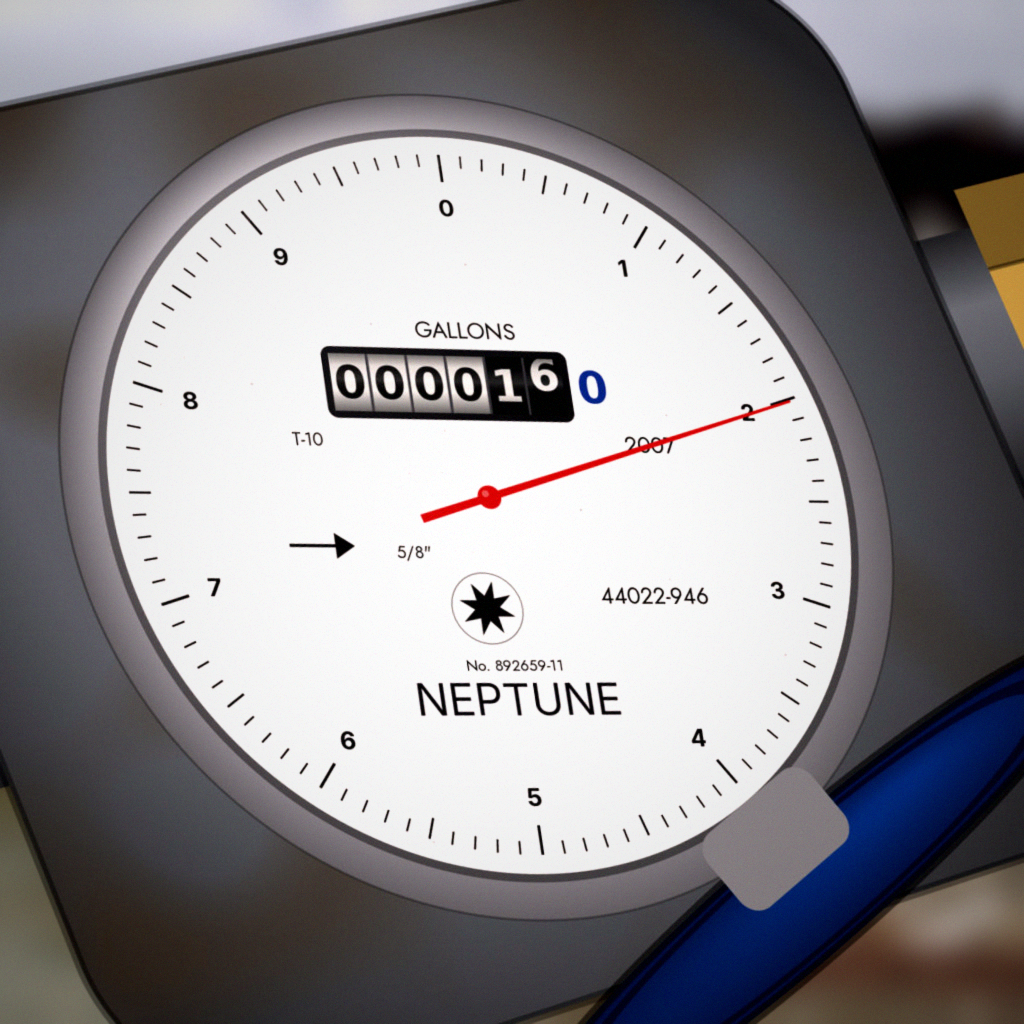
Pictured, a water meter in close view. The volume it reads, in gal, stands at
162.0 gal
